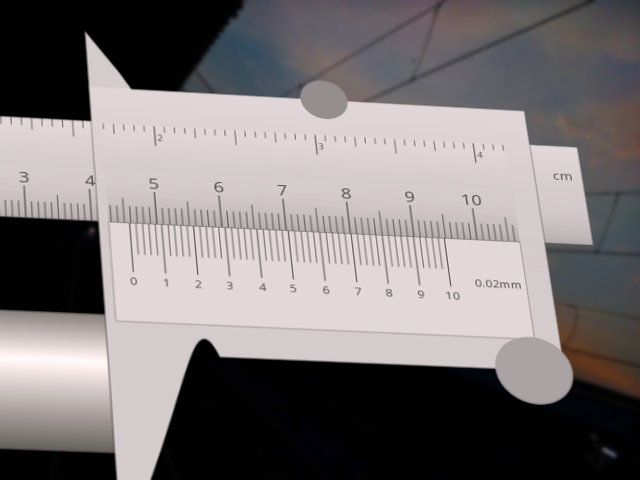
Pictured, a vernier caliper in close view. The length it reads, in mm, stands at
45.8 mm
